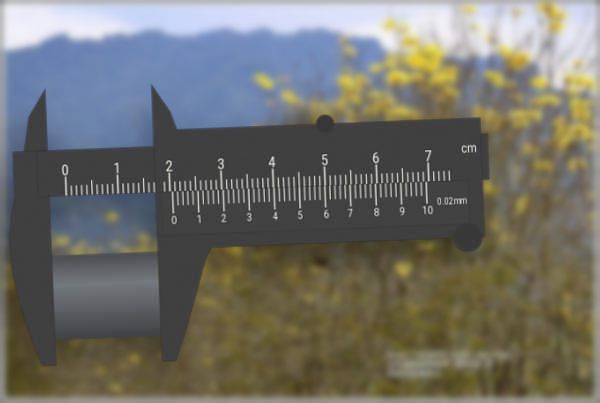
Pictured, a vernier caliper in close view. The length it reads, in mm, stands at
20.5 mm
